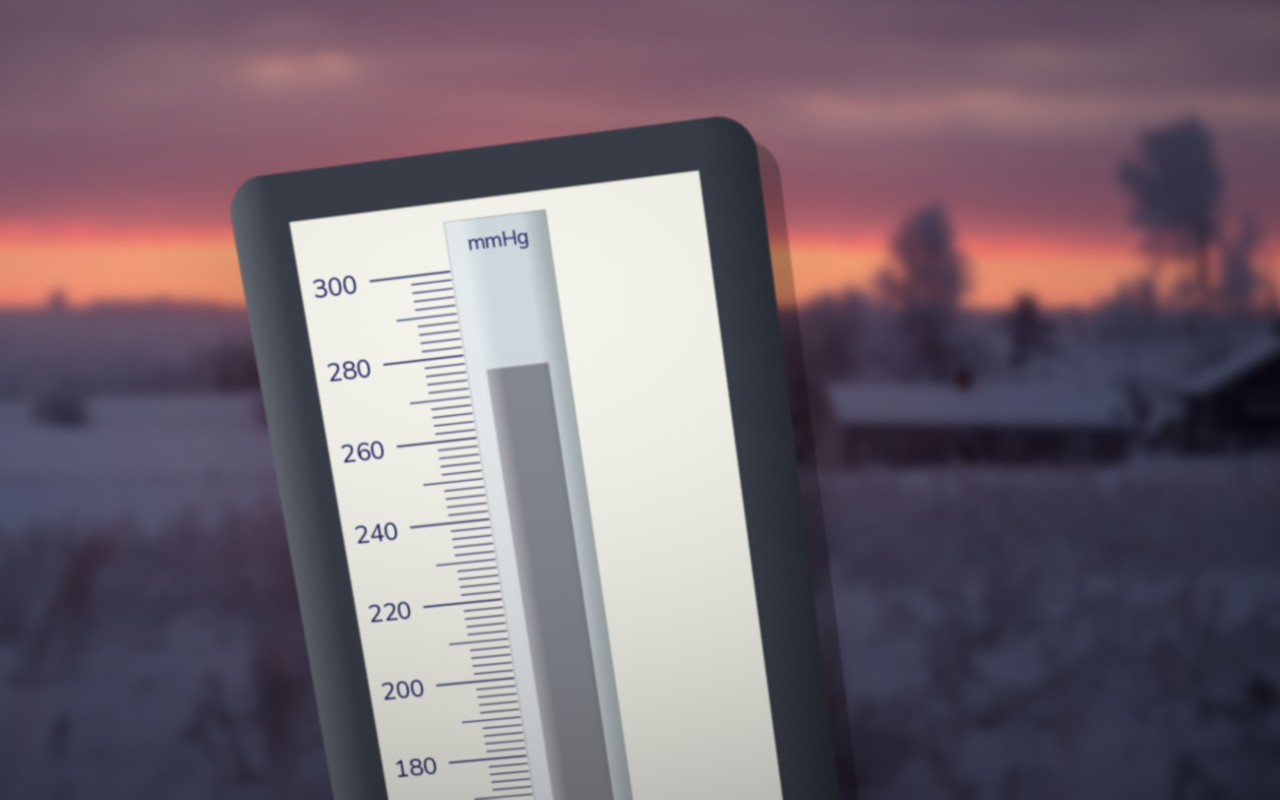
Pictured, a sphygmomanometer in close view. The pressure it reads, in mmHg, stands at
276 mmHg
